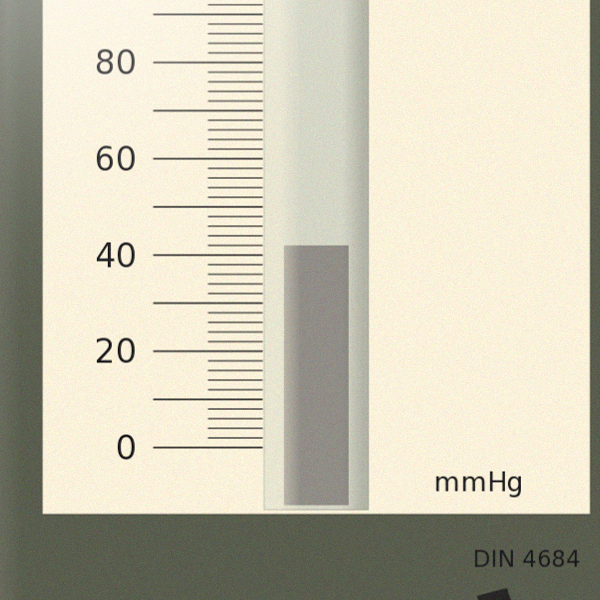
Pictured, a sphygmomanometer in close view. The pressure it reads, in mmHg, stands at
42 mmHg
